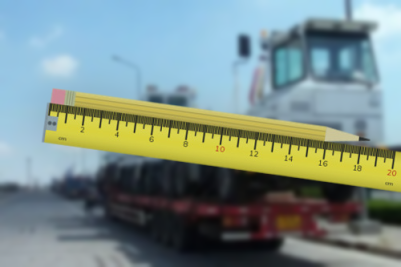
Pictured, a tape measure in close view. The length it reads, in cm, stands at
18.5 cm
